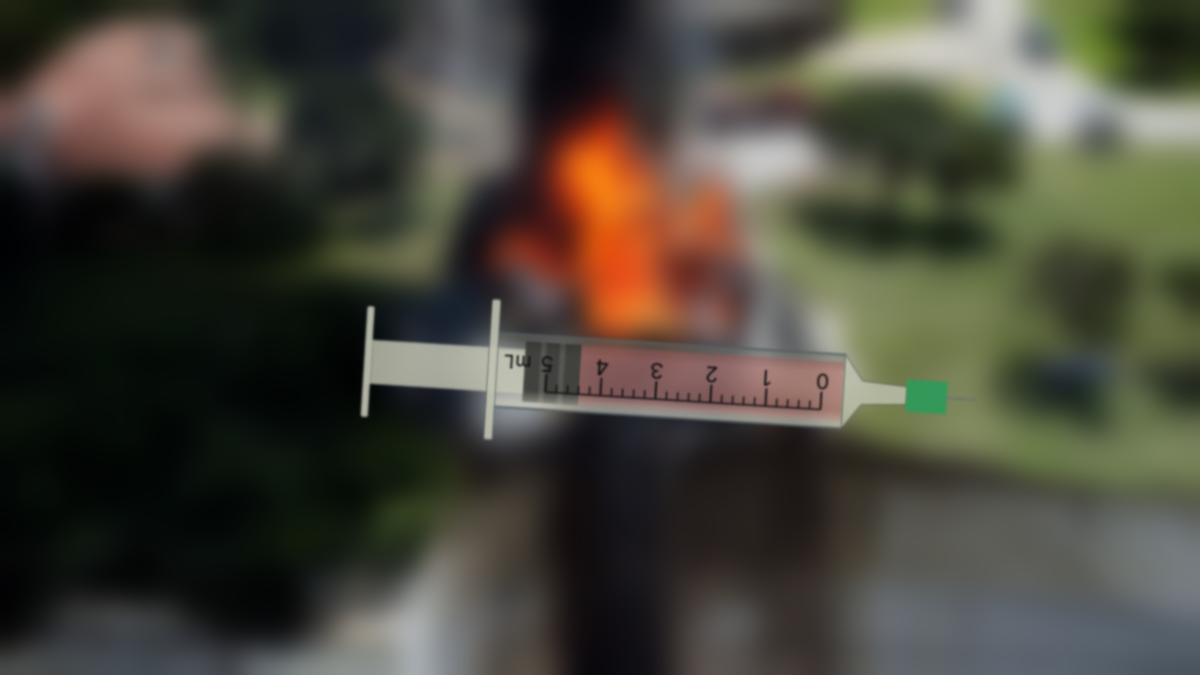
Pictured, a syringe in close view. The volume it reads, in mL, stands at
4.4 mL
